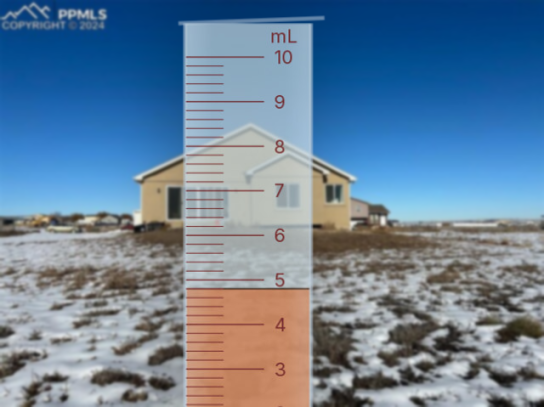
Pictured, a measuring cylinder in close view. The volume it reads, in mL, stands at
4.8 mL
